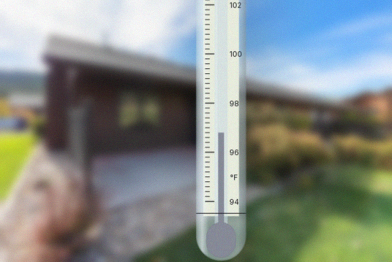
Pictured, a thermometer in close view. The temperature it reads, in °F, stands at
96.8 °F
